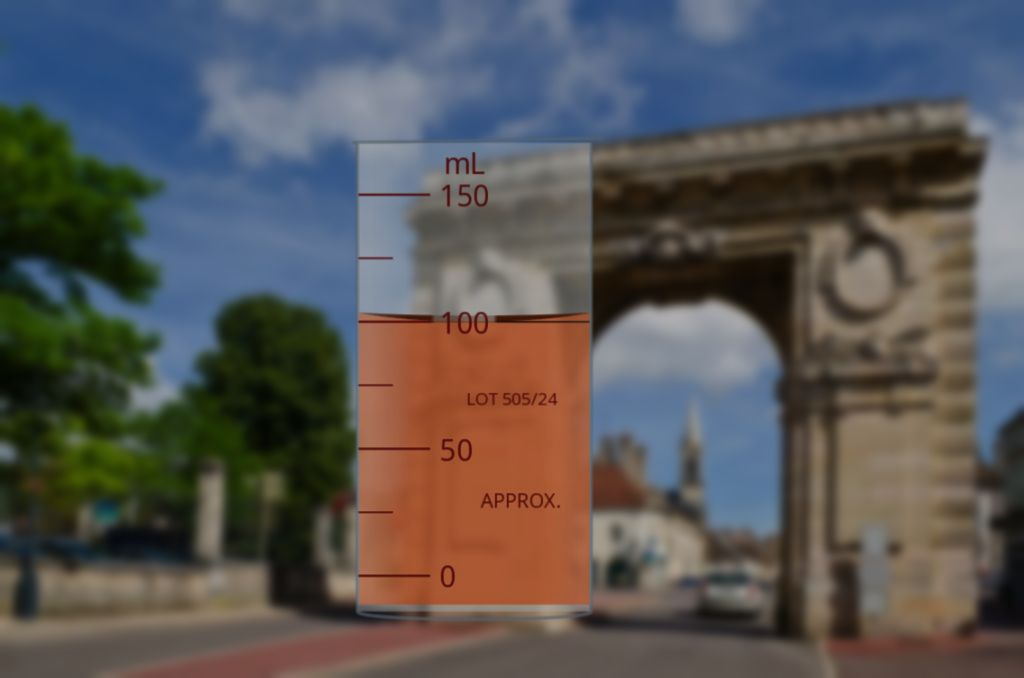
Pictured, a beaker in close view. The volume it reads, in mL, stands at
100 mL
